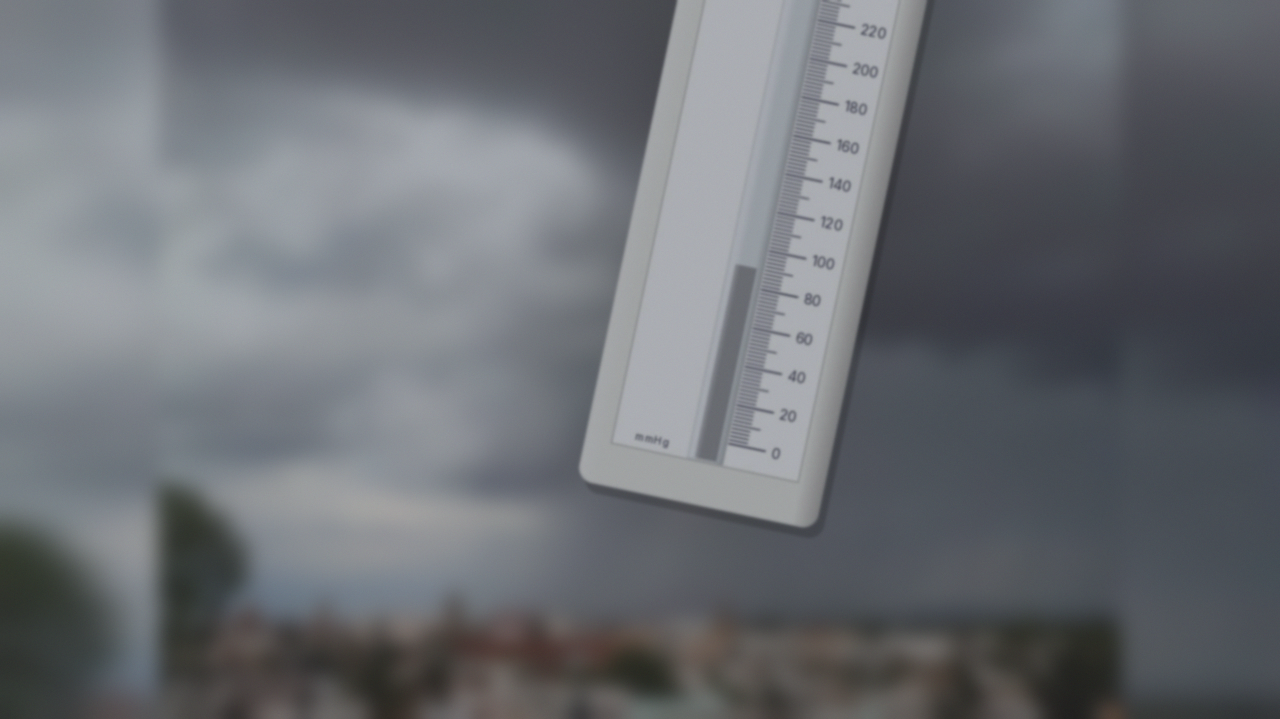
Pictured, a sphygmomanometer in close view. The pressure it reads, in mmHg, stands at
90 mmHg
